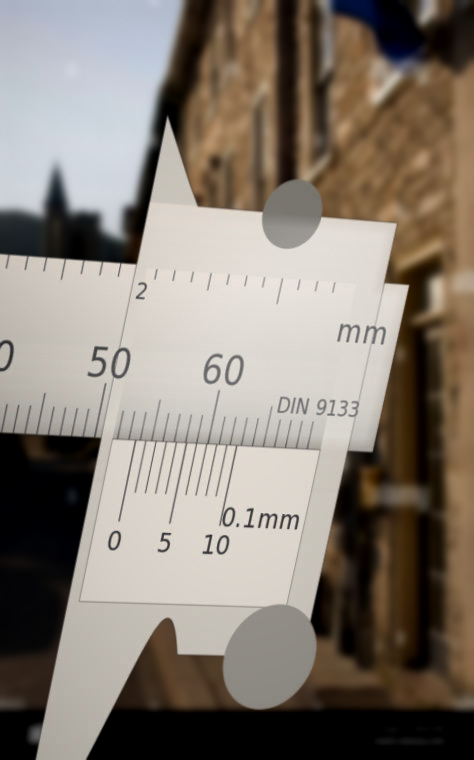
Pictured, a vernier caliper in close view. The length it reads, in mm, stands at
53.6 mm
